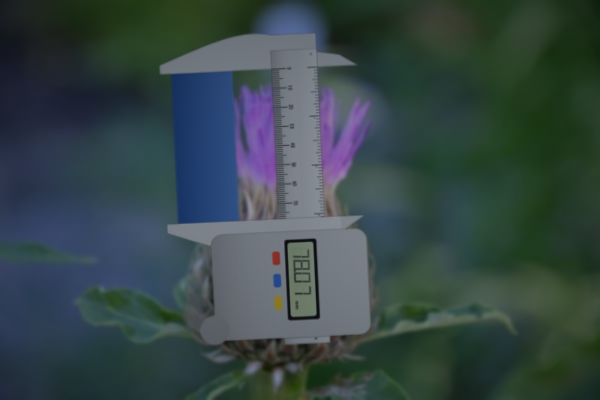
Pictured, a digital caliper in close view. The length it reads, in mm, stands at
78.07 mm
